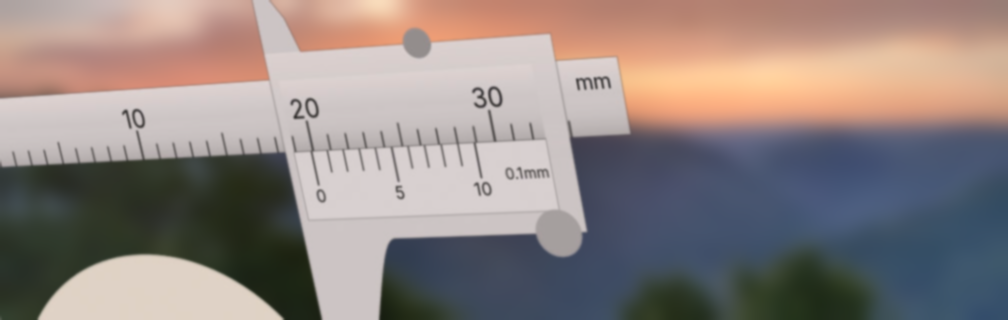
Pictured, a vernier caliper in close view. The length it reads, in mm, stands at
19.9 mm
